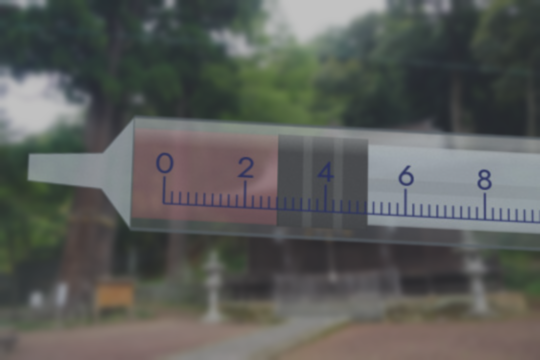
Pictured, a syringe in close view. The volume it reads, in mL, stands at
2.8 mL
